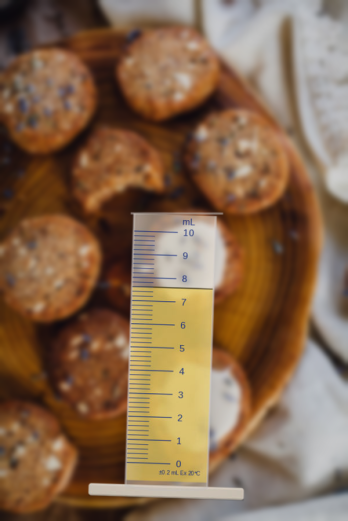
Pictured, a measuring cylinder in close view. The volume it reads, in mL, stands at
7.6 mL
